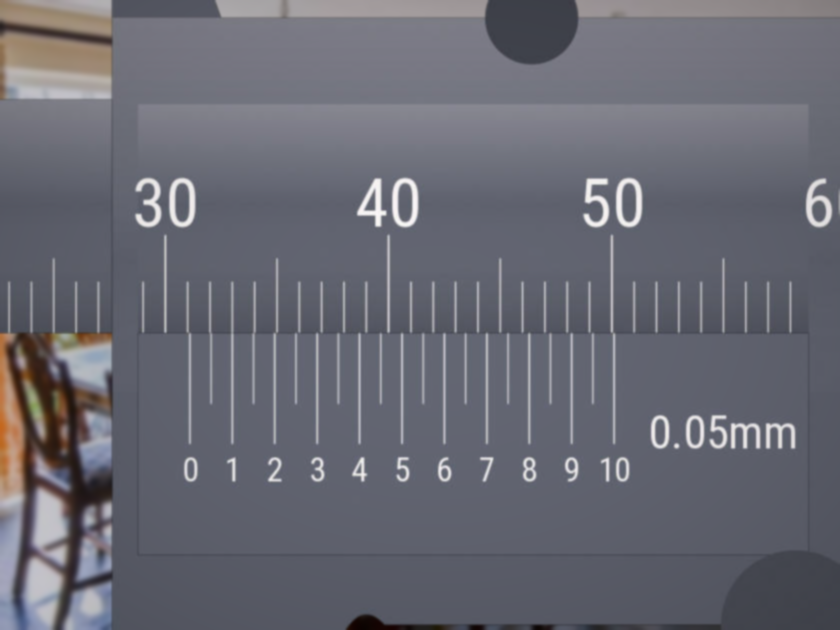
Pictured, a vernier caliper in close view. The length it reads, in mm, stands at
31.1 mm
